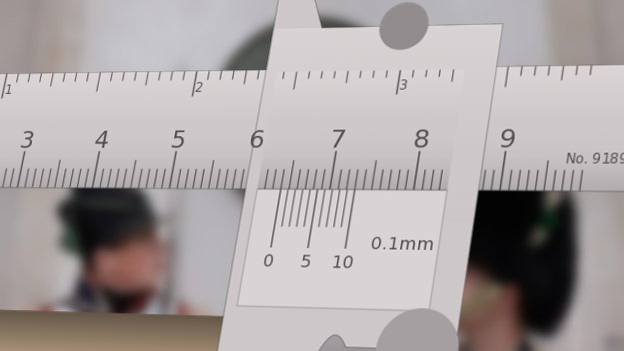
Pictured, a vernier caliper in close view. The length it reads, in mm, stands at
64.0 mm
